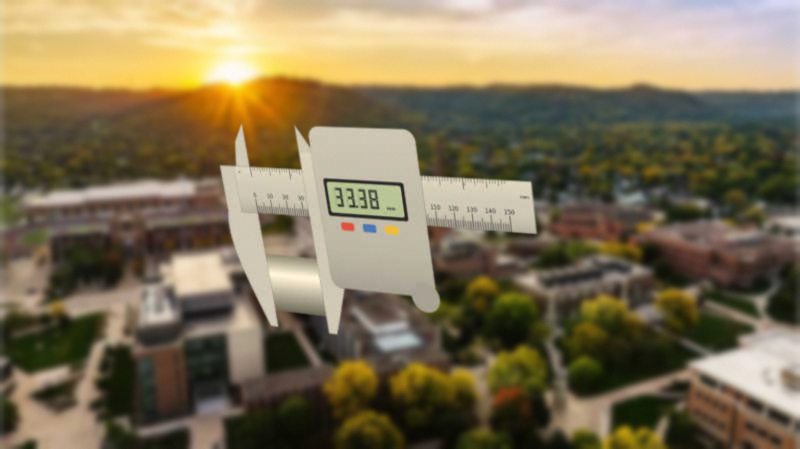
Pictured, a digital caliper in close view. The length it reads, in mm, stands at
33.38 mm
